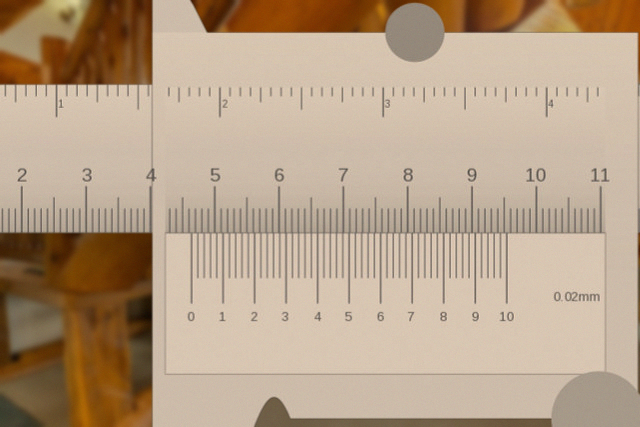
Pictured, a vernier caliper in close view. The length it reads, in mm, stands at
46.4 mm
